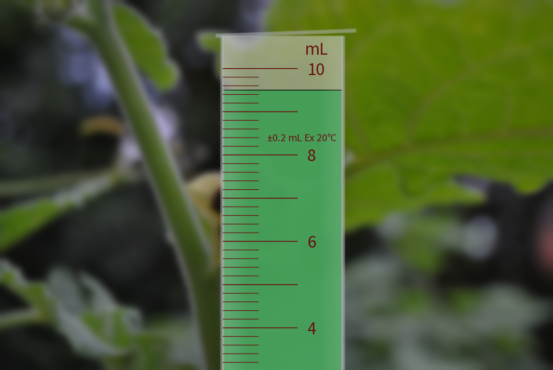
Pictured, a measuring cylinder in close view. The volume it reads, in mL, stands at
9.5 mL
